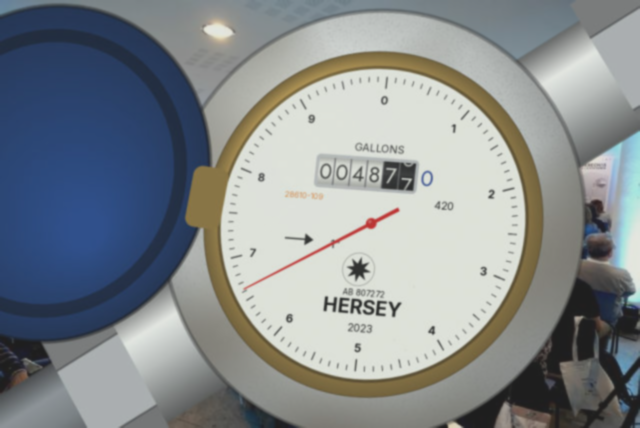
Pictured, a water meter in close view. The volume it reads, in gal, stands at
48766.6 gal
